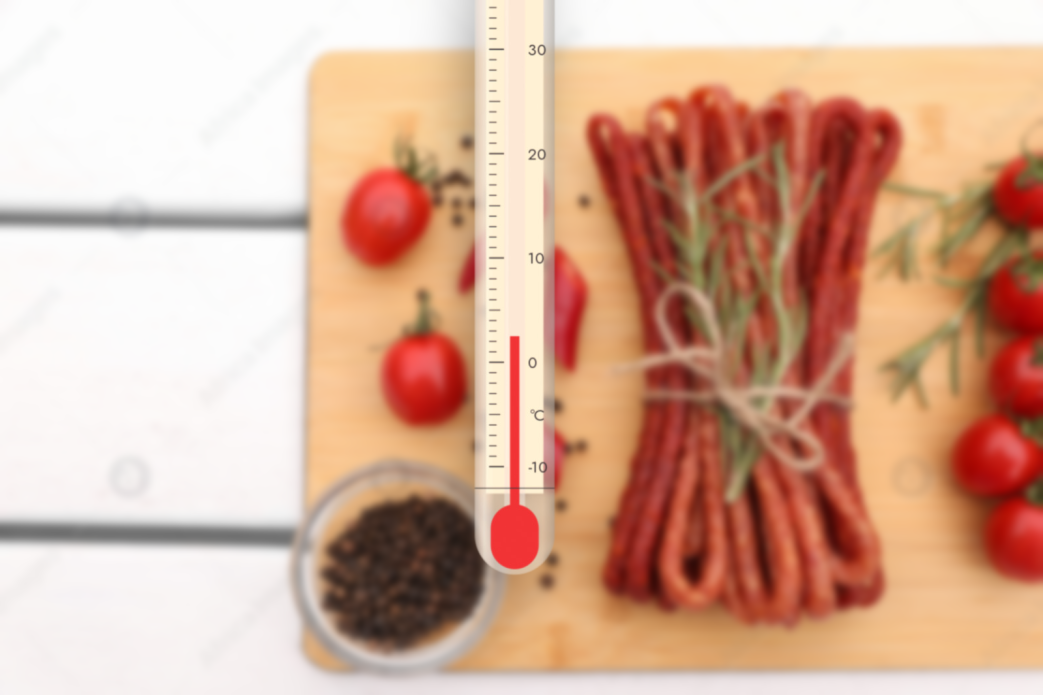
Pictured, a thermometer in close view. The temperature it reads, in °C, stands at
2.5 °C
